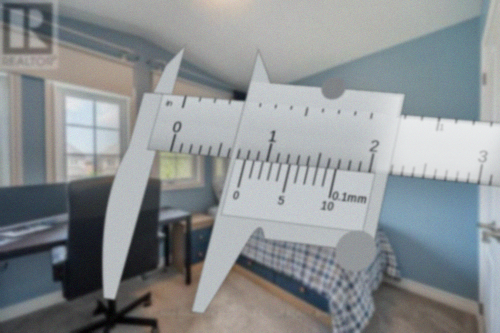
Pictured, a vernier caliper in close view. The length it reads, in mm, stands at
7.8 mm
